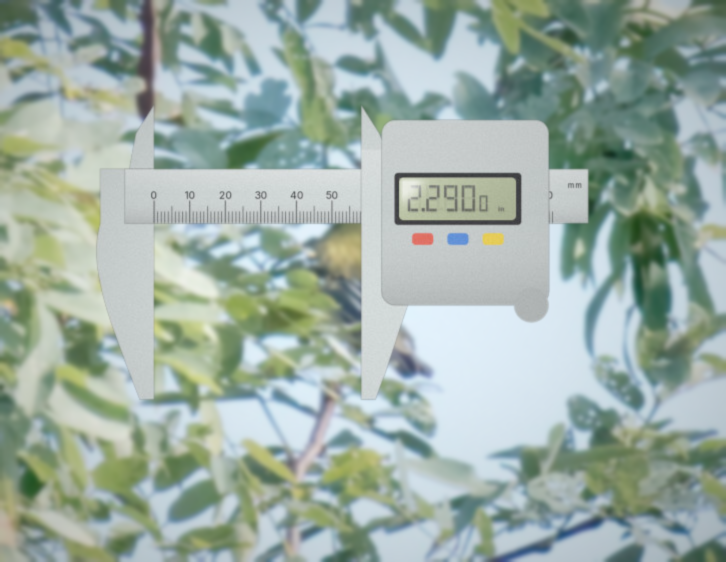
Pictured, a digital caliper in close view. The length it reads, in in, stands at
2.2900 in
